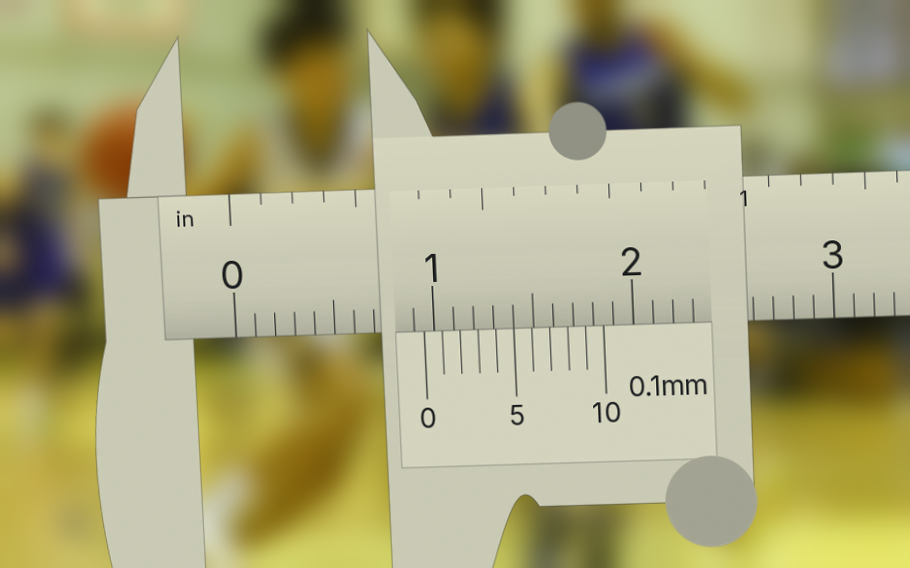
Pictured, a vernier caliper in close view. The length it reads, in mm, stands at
9.5 mm
